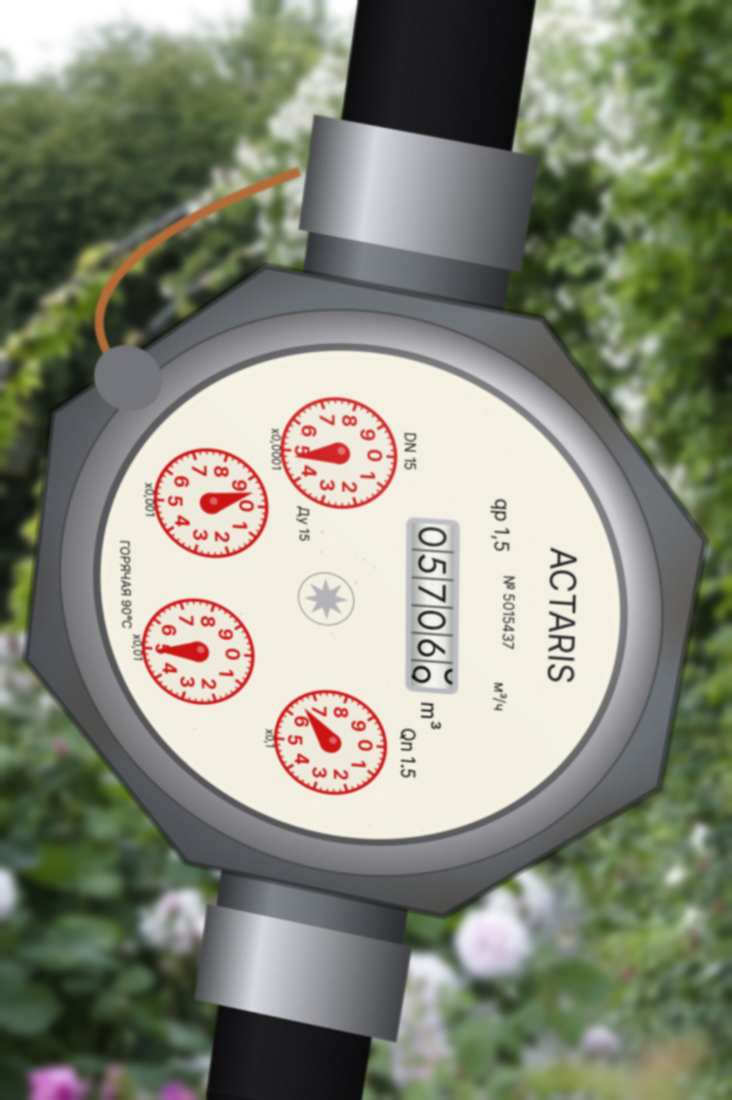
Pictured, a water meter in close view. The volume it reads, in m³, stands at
57068.6494 m³
